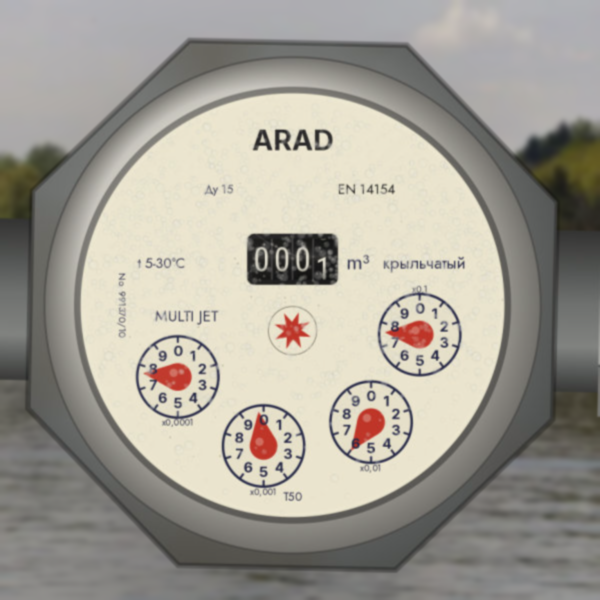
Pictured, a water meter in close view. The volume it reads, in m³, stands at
0.7597 m³
